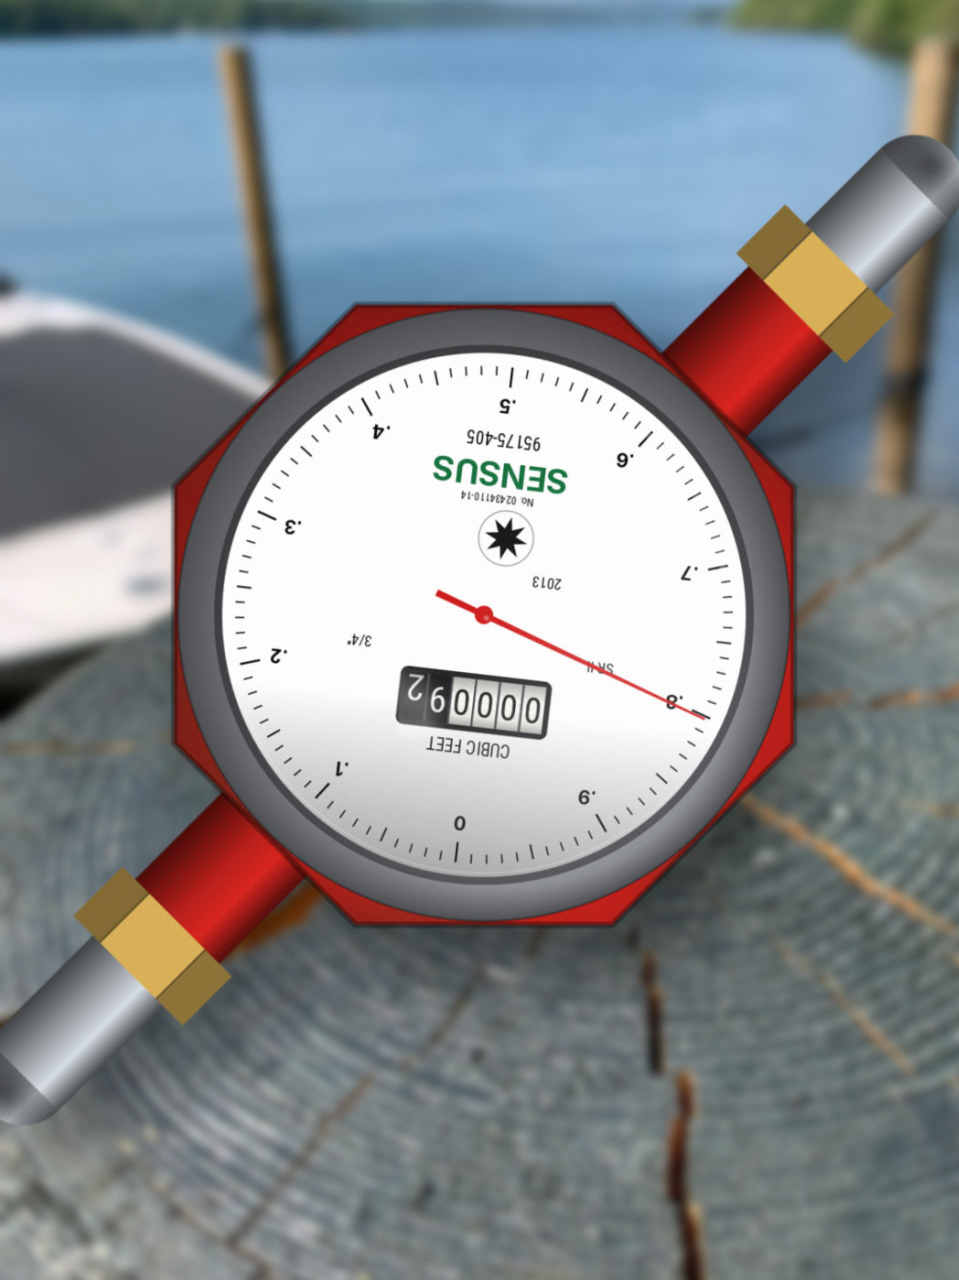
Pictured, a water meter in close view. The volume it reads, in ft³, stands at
91.80 ft³
